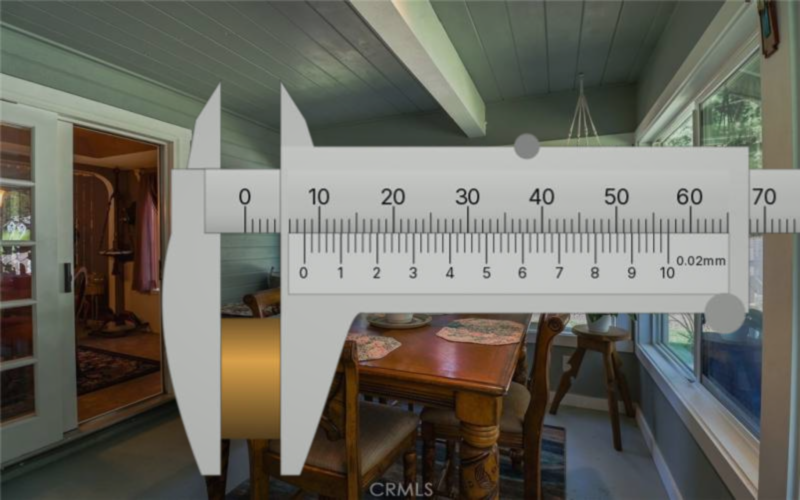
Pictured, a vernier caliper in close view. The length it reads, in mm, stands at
8.0 mm
